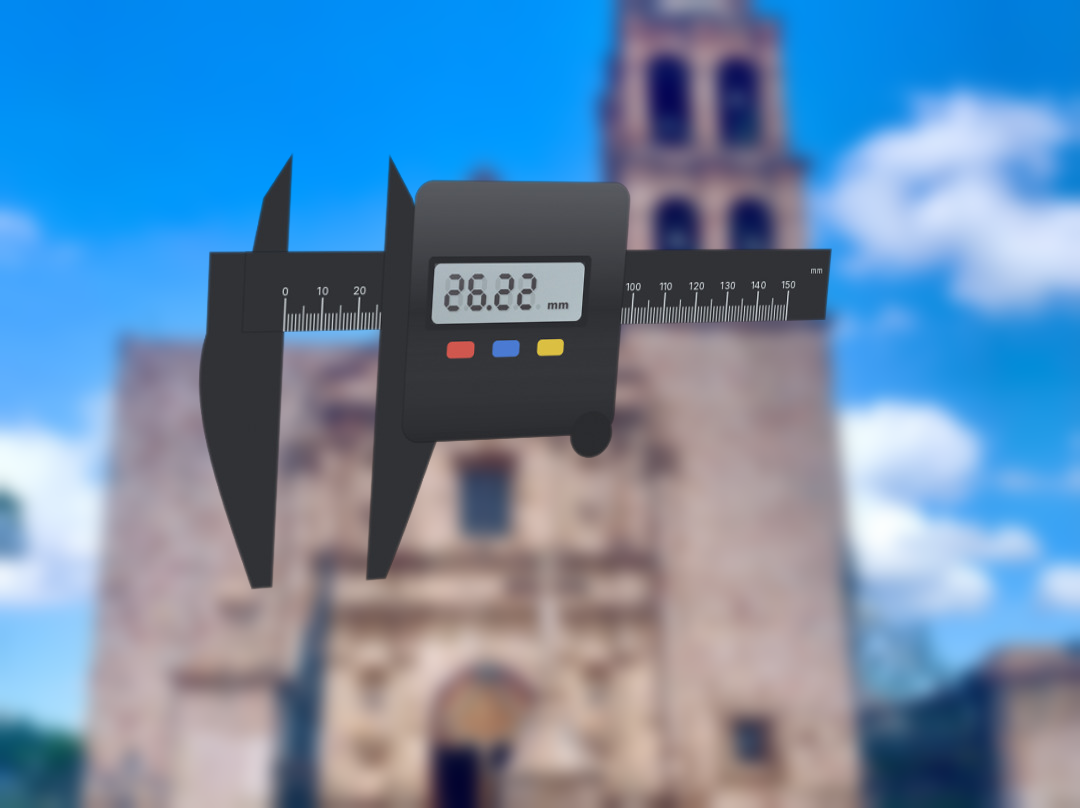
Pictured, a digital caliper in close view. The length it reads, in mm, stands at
26.22 mm
